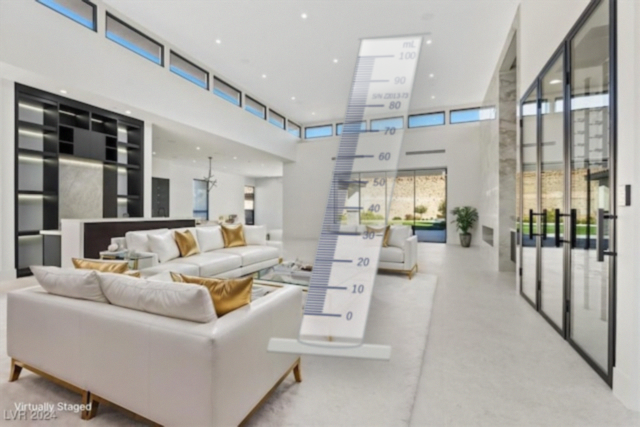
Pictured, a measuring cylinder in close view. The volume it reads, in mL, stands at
30 mL
